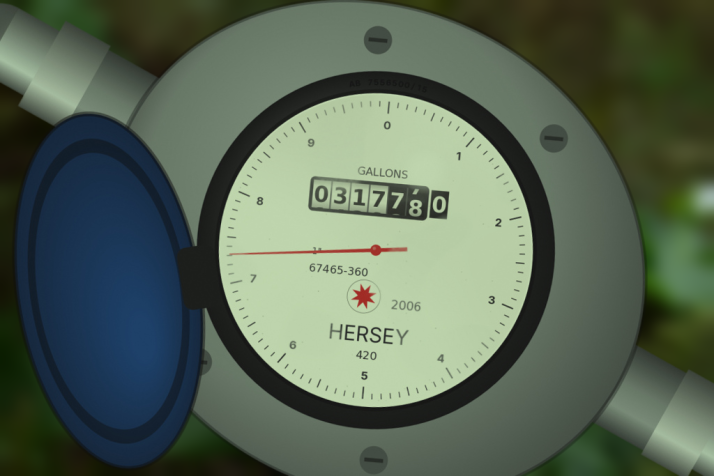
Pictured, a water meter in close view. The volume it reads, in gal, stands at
317777.3 gal
